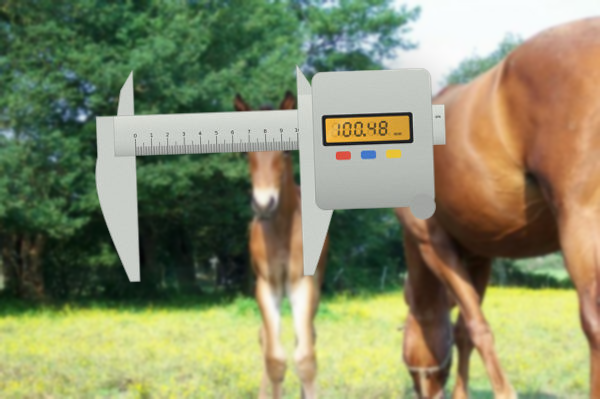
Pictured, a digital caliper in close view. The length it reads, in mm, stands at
100.48 mm
